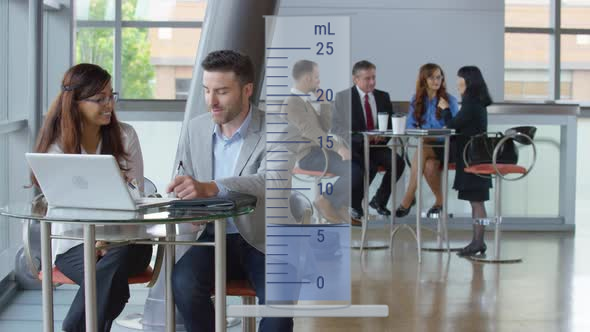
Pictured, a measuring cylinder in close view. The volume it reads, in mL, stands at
6 mL
